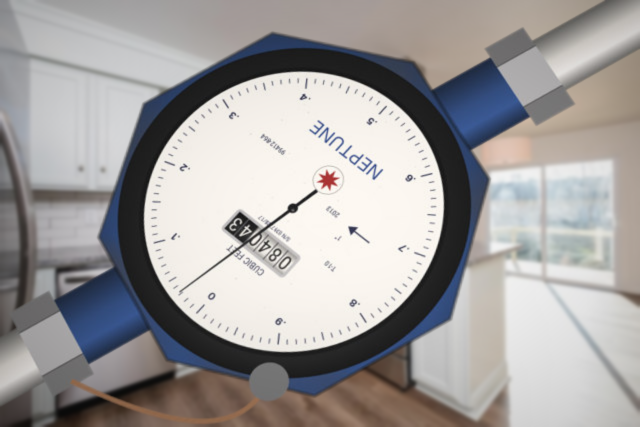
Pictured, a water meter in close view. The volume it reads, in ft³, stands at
84043.03 ft³
